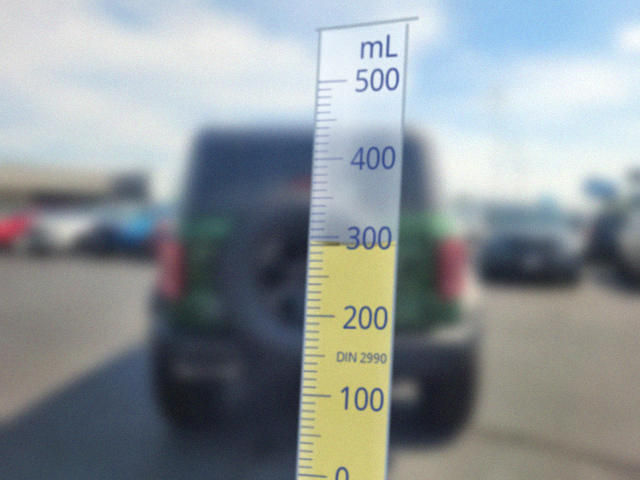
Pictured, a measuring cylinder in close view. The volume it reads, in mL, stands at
290 mL
